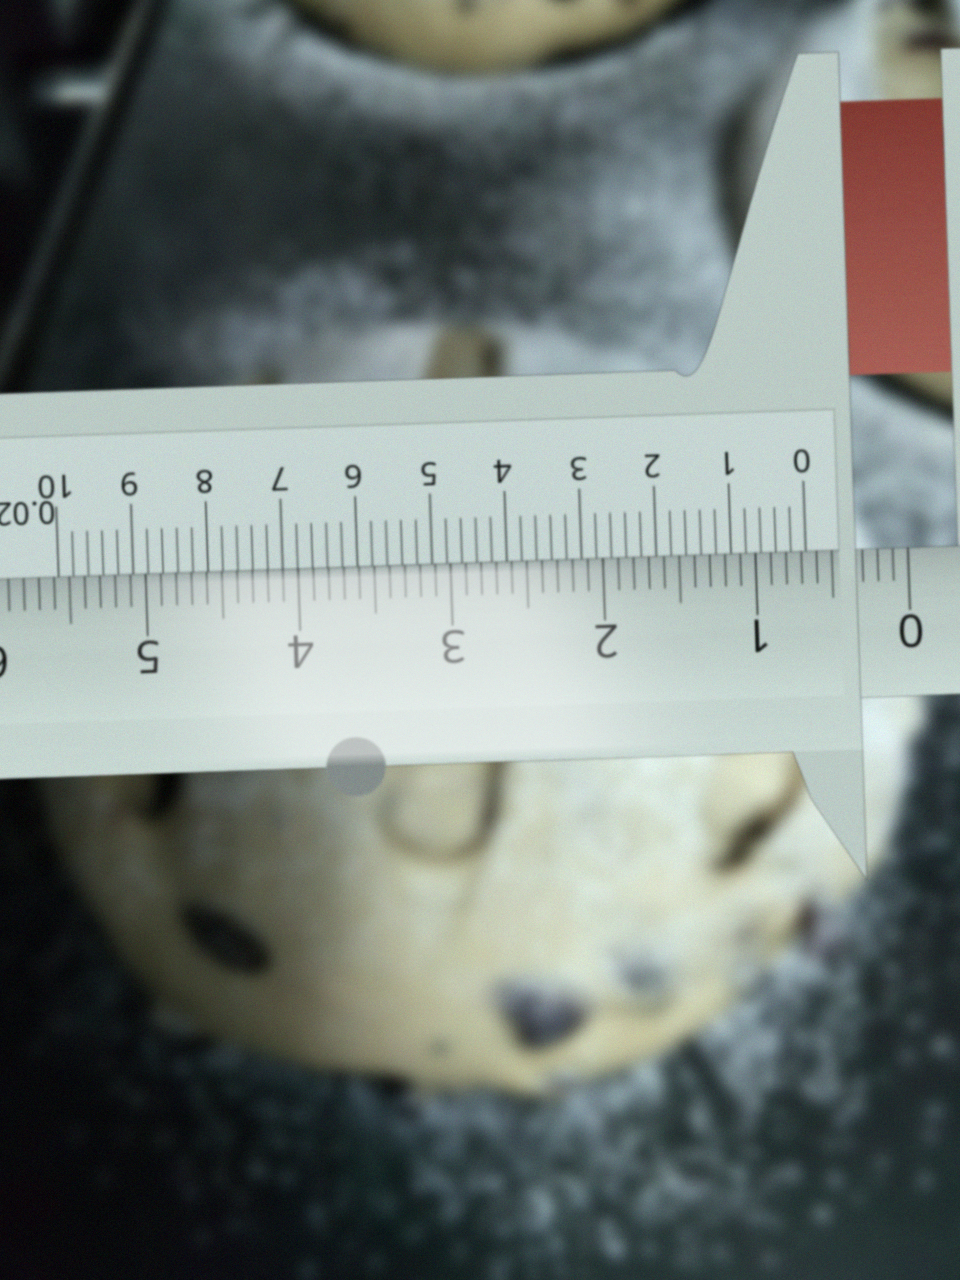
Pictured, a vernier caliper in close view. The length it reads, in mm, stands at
6.7 mm
